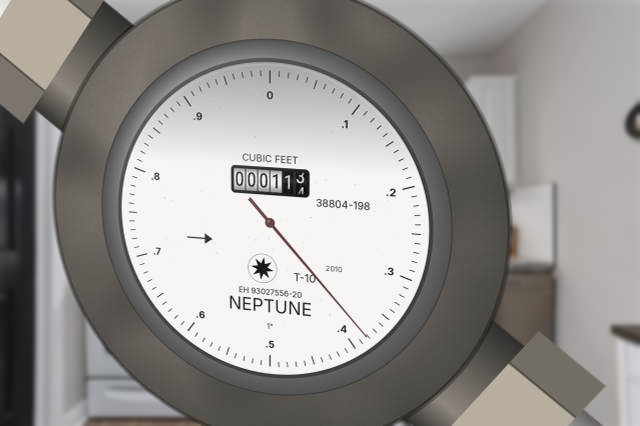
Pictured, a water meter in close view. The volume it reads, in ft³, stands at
113.38 ft³
